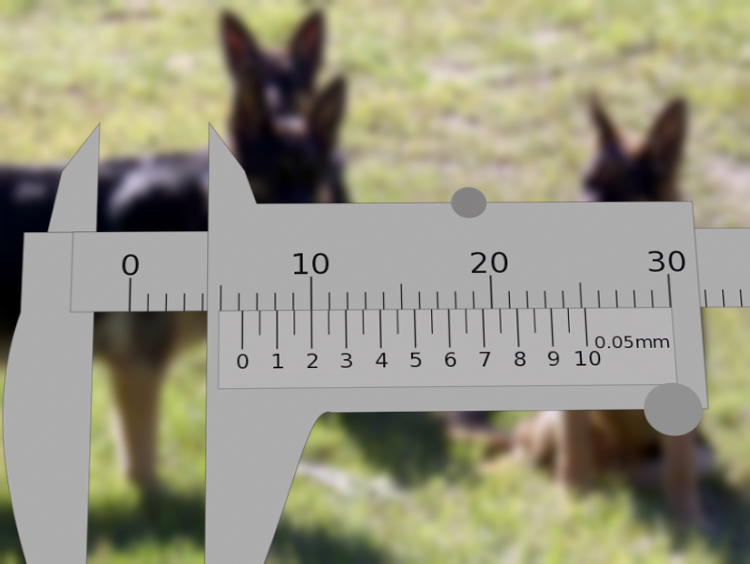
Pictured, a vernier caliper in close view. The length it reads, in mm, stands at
6.2 mm
